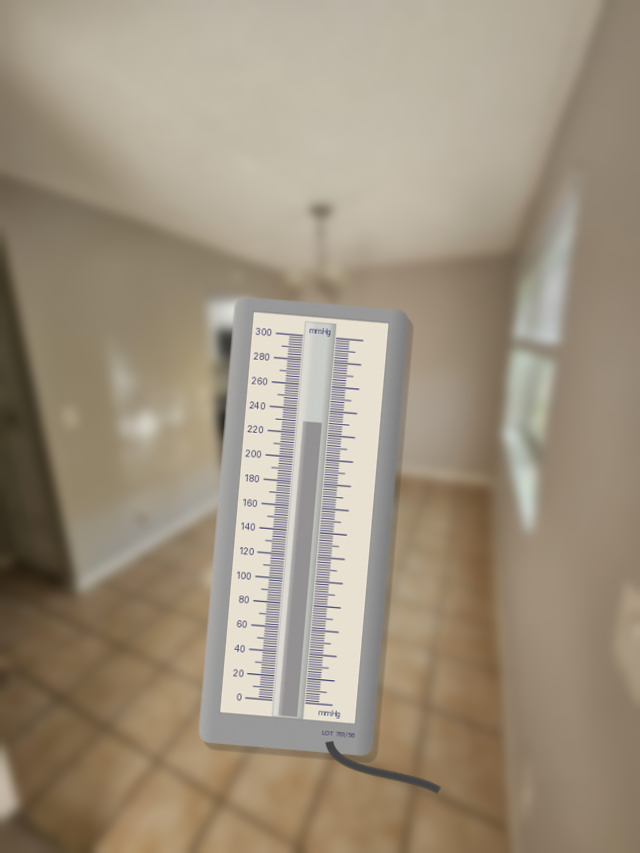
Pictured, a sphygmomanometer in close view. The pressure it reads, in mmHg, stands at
230 mmHg
